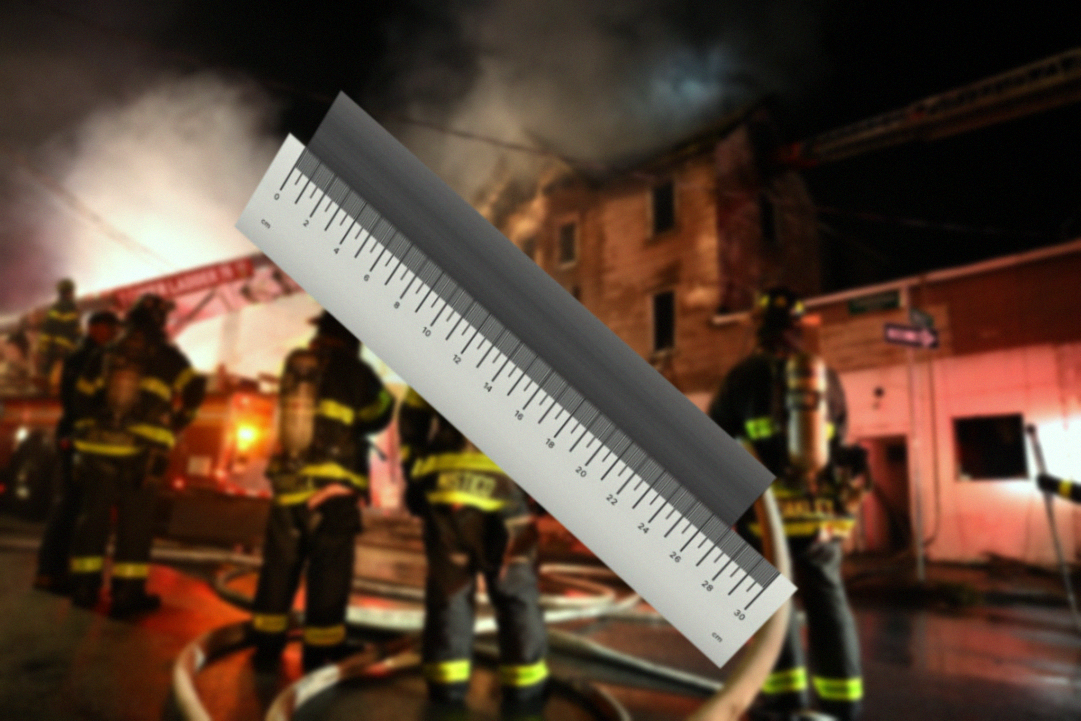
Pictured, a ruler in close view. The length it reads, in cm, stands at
27 cm
